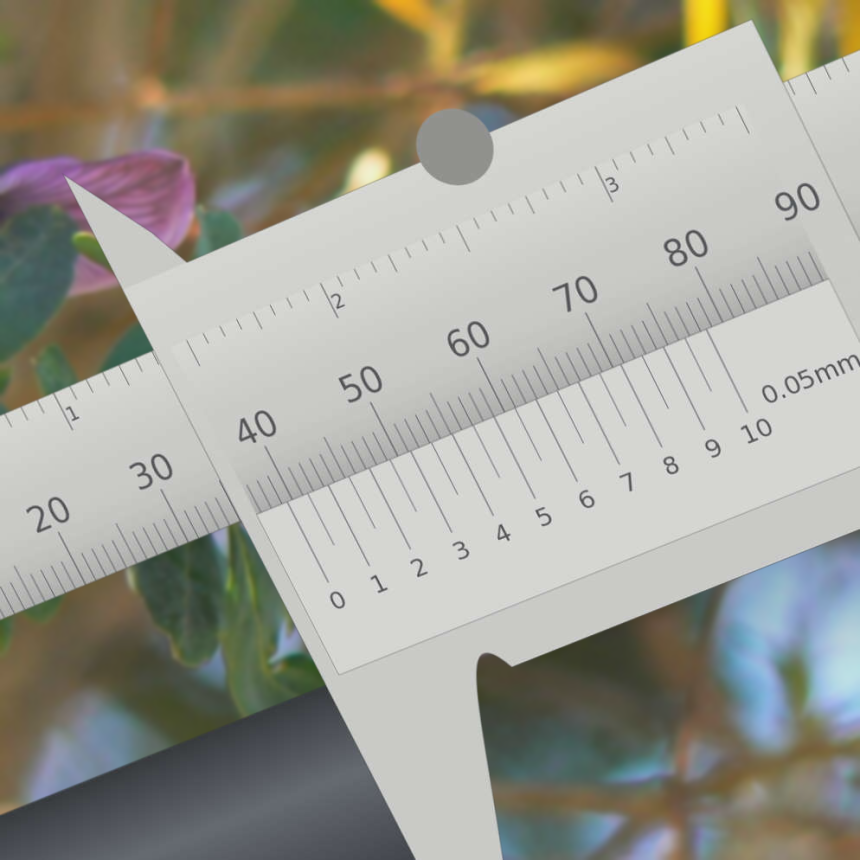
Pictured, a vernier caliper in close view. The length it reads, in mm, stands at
39.5 mm
